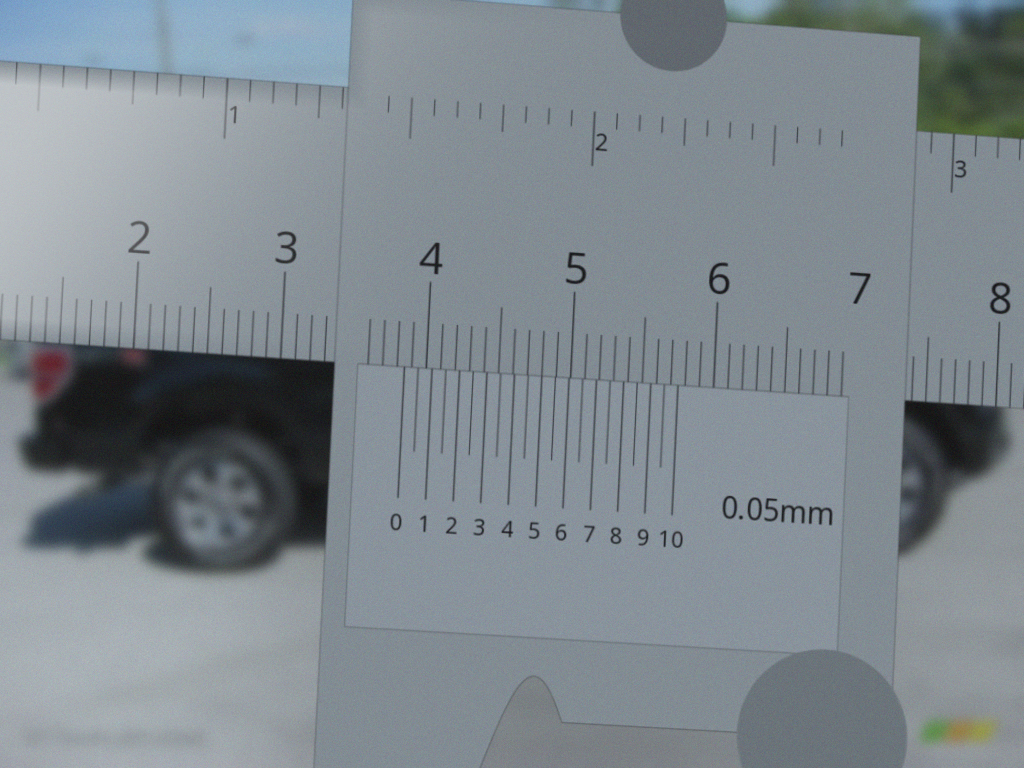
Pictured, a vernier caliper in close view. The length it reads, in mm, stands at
38.5 mm
